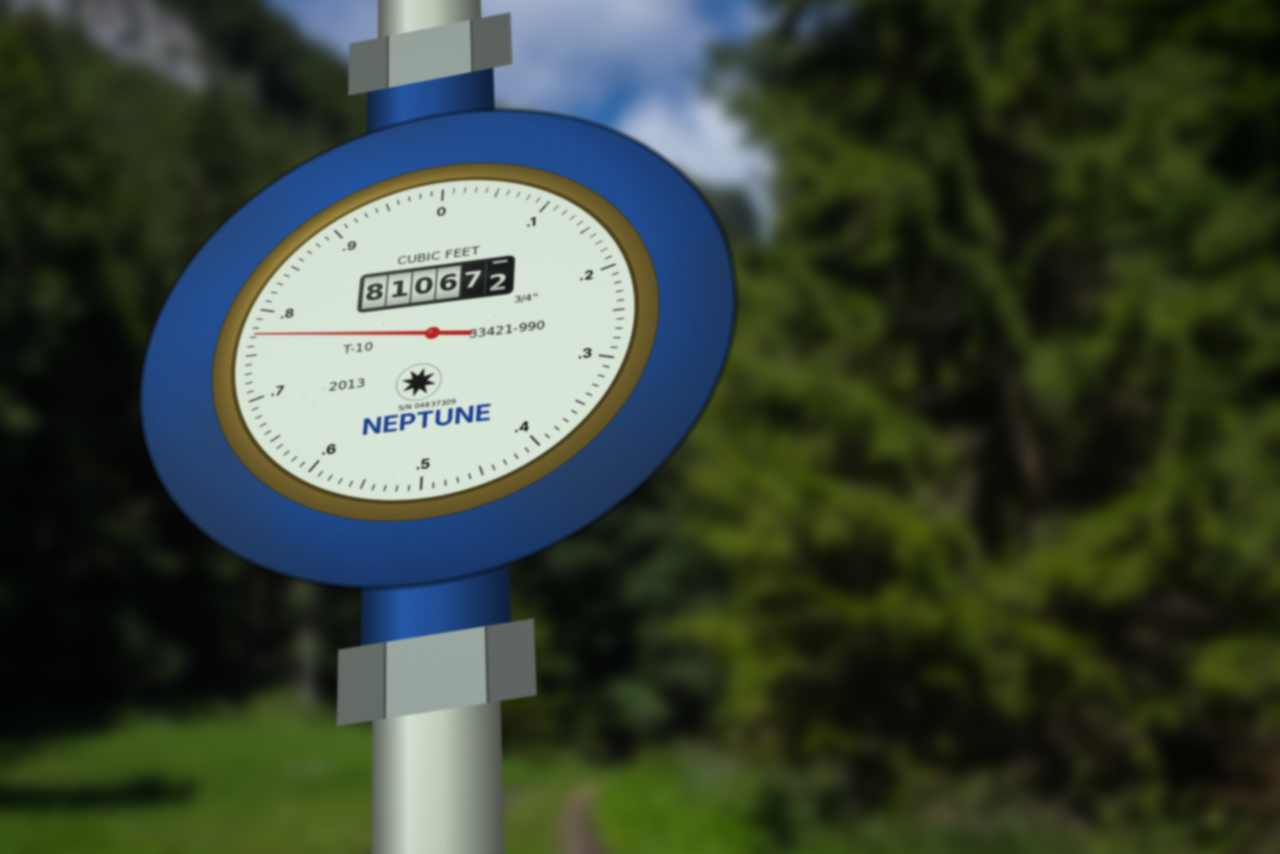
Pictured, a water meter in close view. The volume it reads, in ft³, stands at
810671.77 ft³
